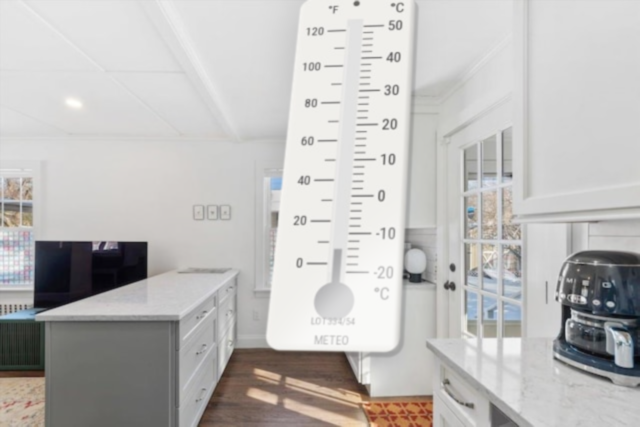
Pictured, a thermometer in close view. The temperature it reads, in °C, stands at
-14 °C
